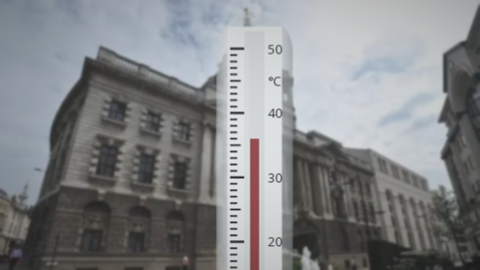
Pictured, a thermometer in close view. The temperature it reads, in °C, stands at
36 °C
